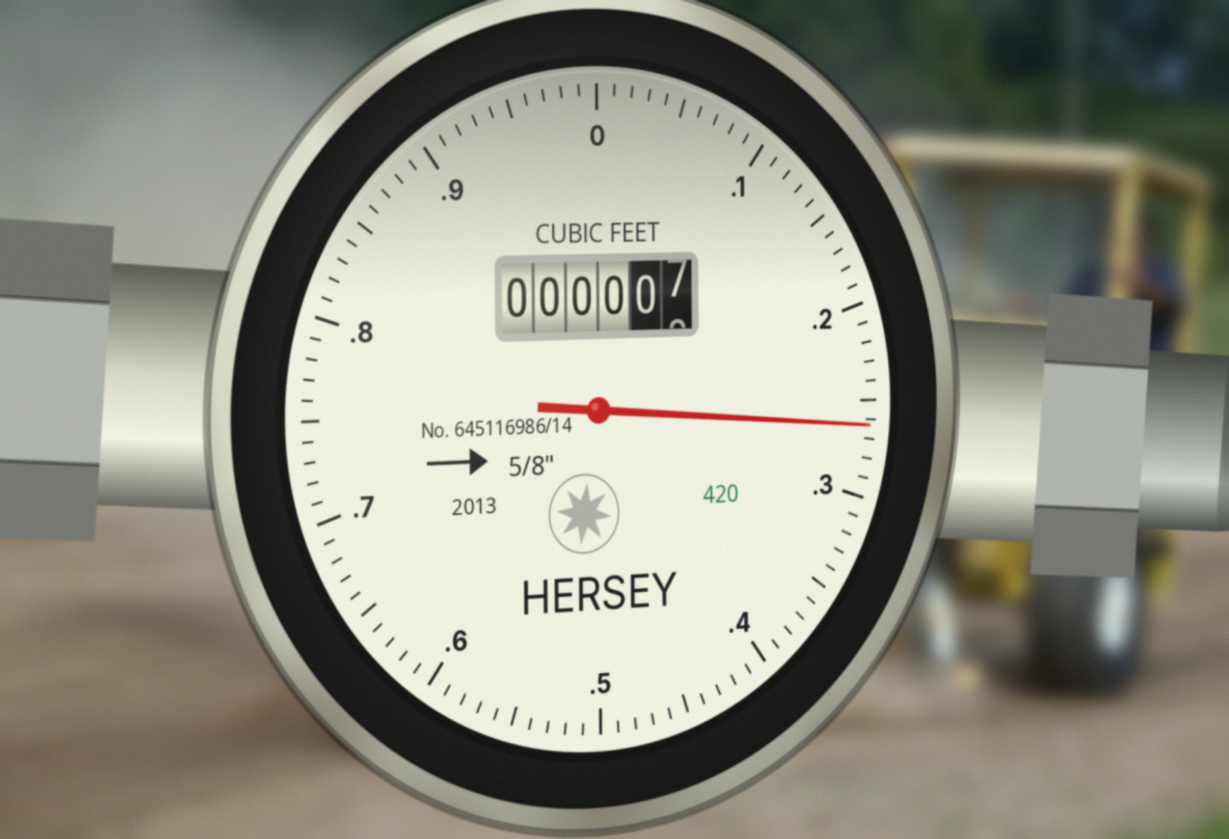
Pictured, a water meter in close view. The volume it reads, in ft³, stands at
7.26 ft³
